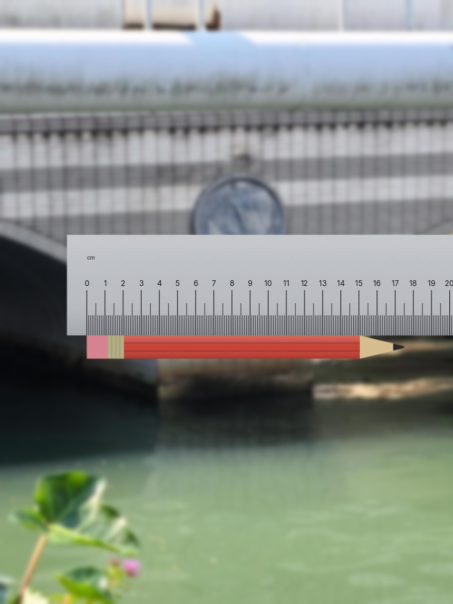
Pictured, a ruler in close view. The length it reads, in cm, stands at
17.5 cm
